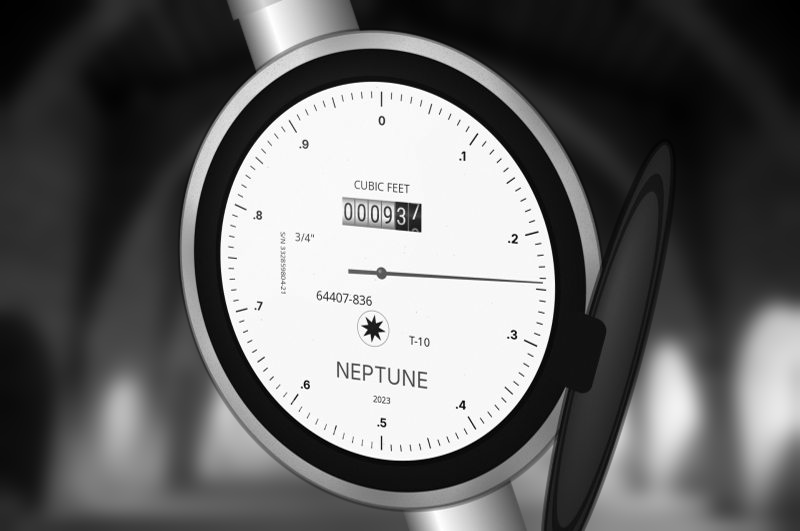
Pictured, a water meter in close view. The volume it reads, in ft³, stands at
937.24 ft³
